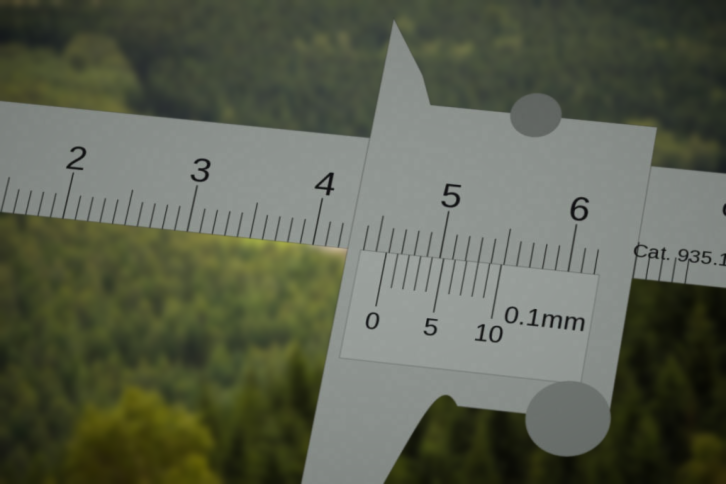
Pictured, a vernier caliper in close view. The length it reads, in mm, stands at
45.8 mm
